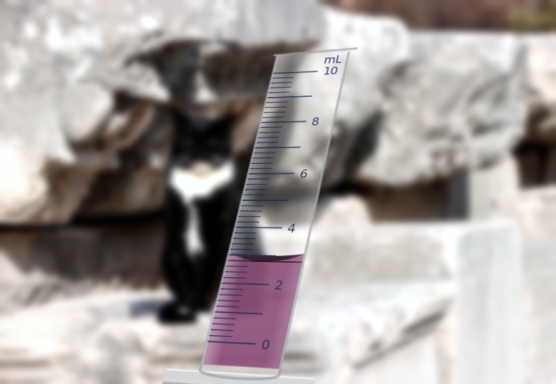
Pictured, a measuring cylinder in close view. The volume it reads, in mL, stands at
2.8 mL
